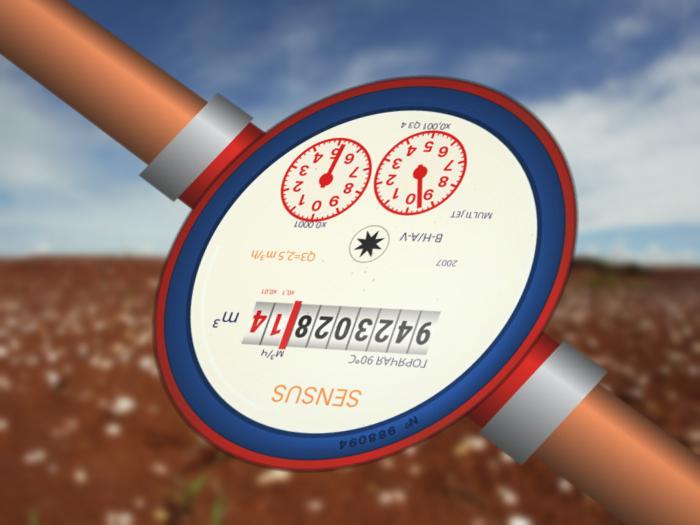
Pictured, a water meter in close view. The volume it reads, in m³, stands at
9423028.1395 m³
